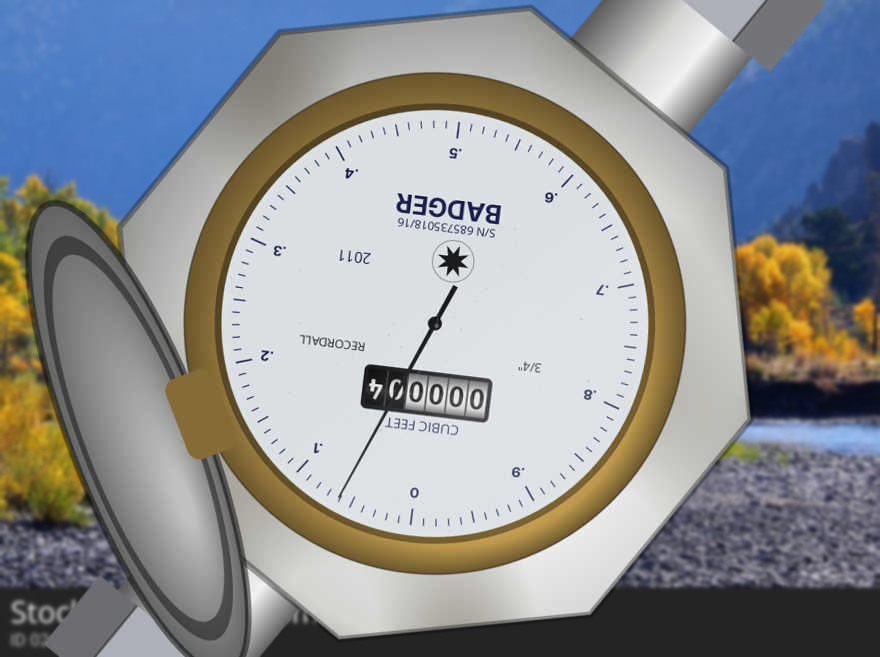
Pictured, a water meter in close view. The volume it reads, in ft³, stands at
4.06 ft³
